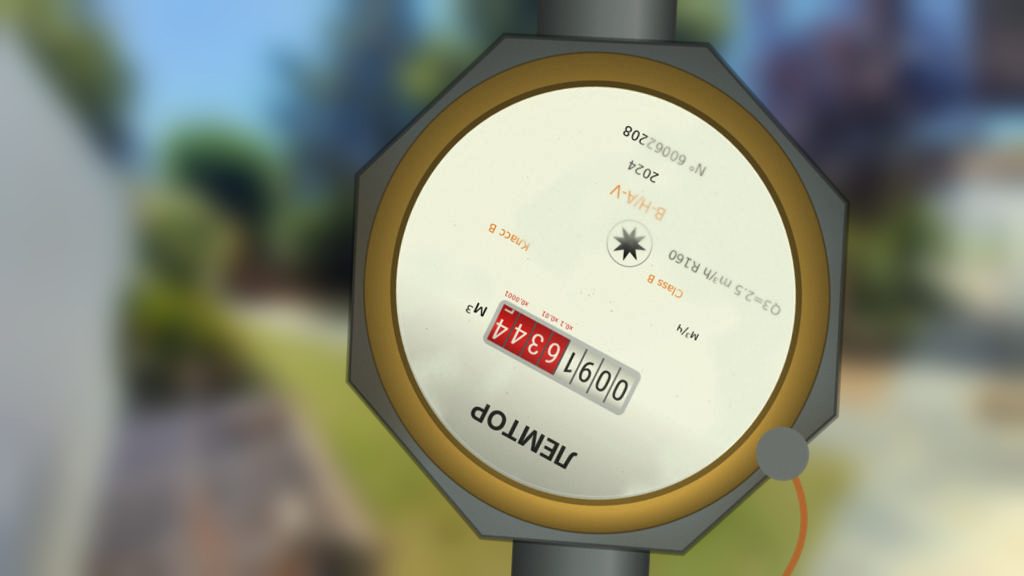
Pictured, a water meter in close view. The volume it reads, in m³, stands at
91.6344 m³
